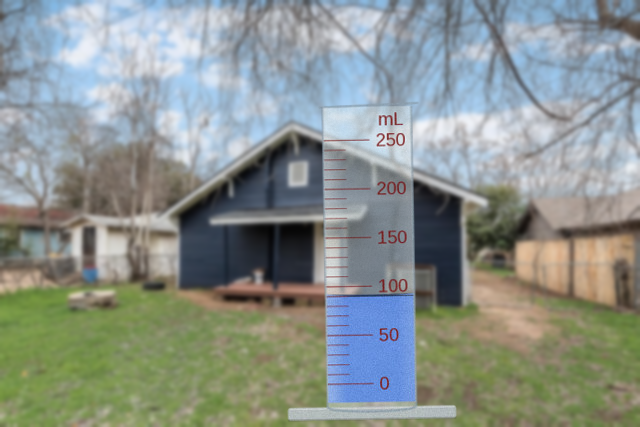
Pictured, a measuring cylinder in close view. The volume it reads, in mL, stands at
90 mL
